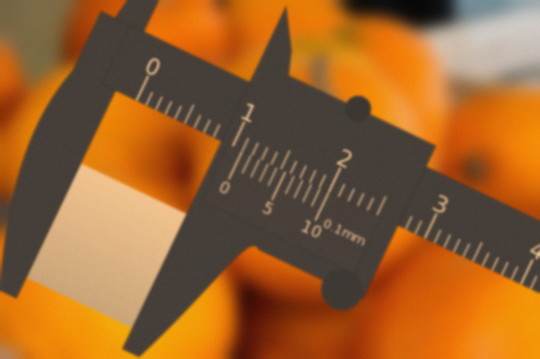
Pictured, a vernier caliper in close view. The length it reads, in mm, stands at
11.0 mm
